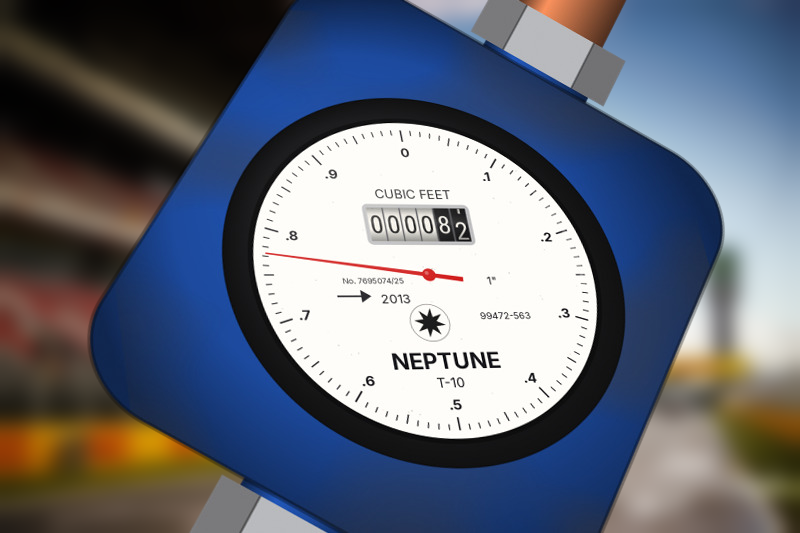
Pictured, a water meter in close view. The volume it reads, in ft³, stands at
81.77 ft³
